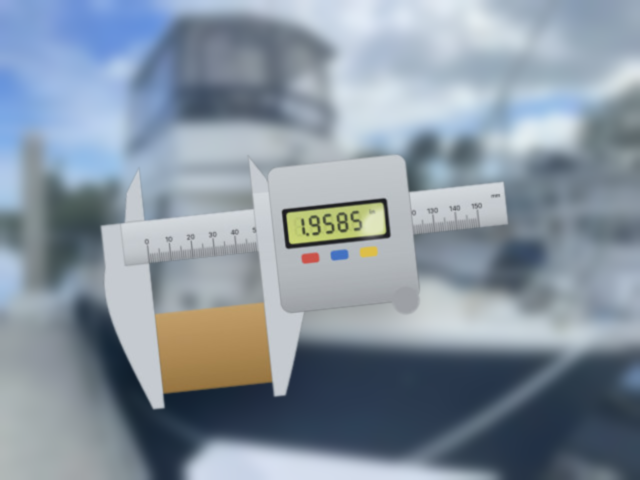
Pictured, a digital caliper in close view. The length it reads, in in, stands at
1.9585 in
